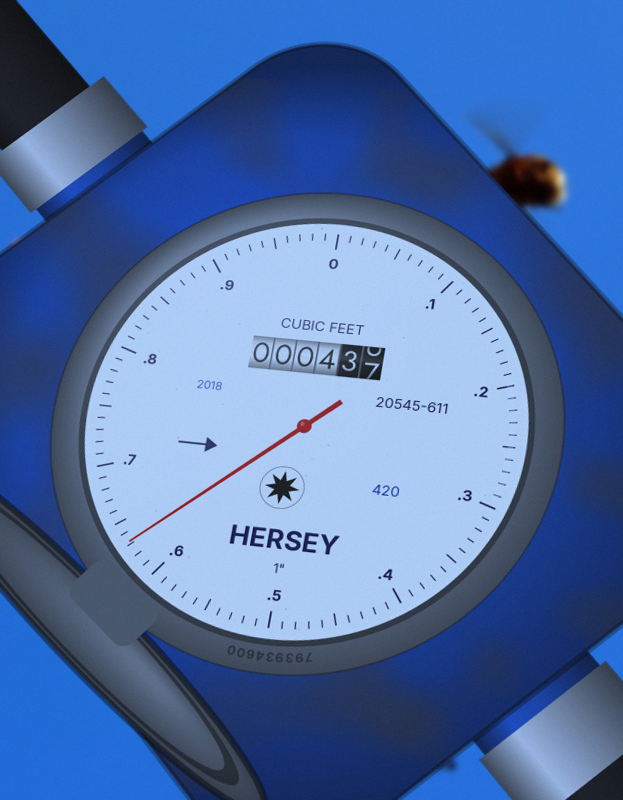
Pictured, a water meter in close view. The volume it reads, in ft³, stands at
436.63 ft³
